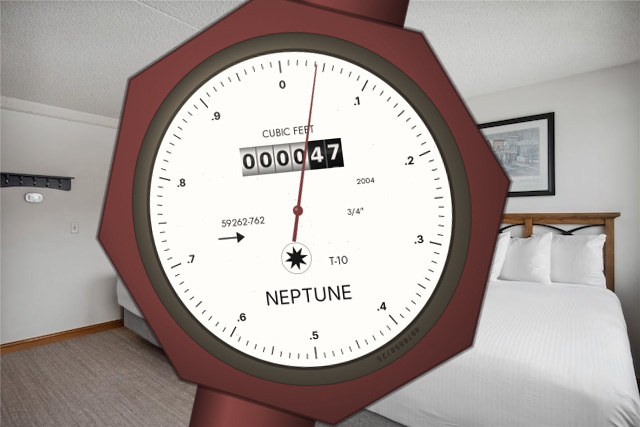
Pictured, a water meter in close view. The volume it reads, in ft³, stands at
47.04 ft³
